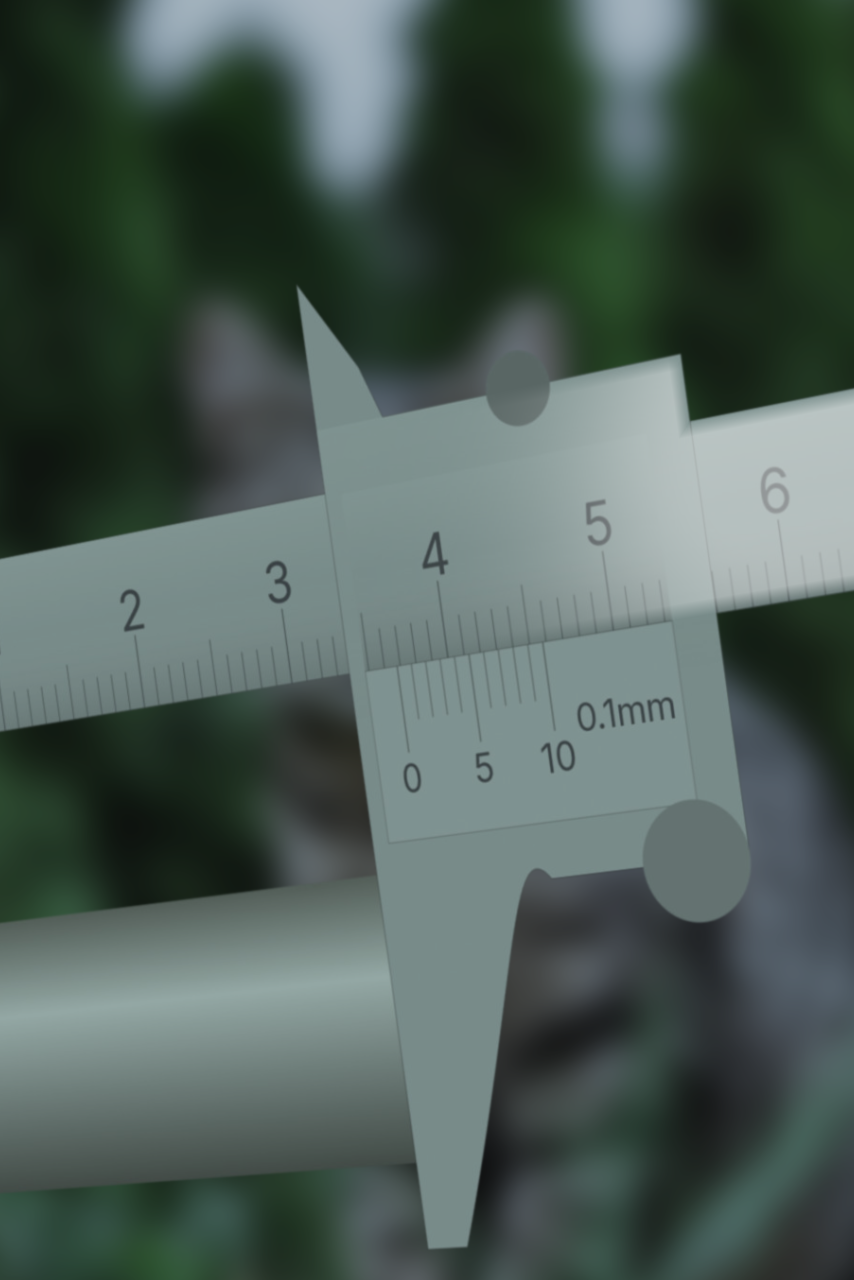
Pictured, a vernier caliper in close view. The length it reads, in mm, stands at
36.8 mm
